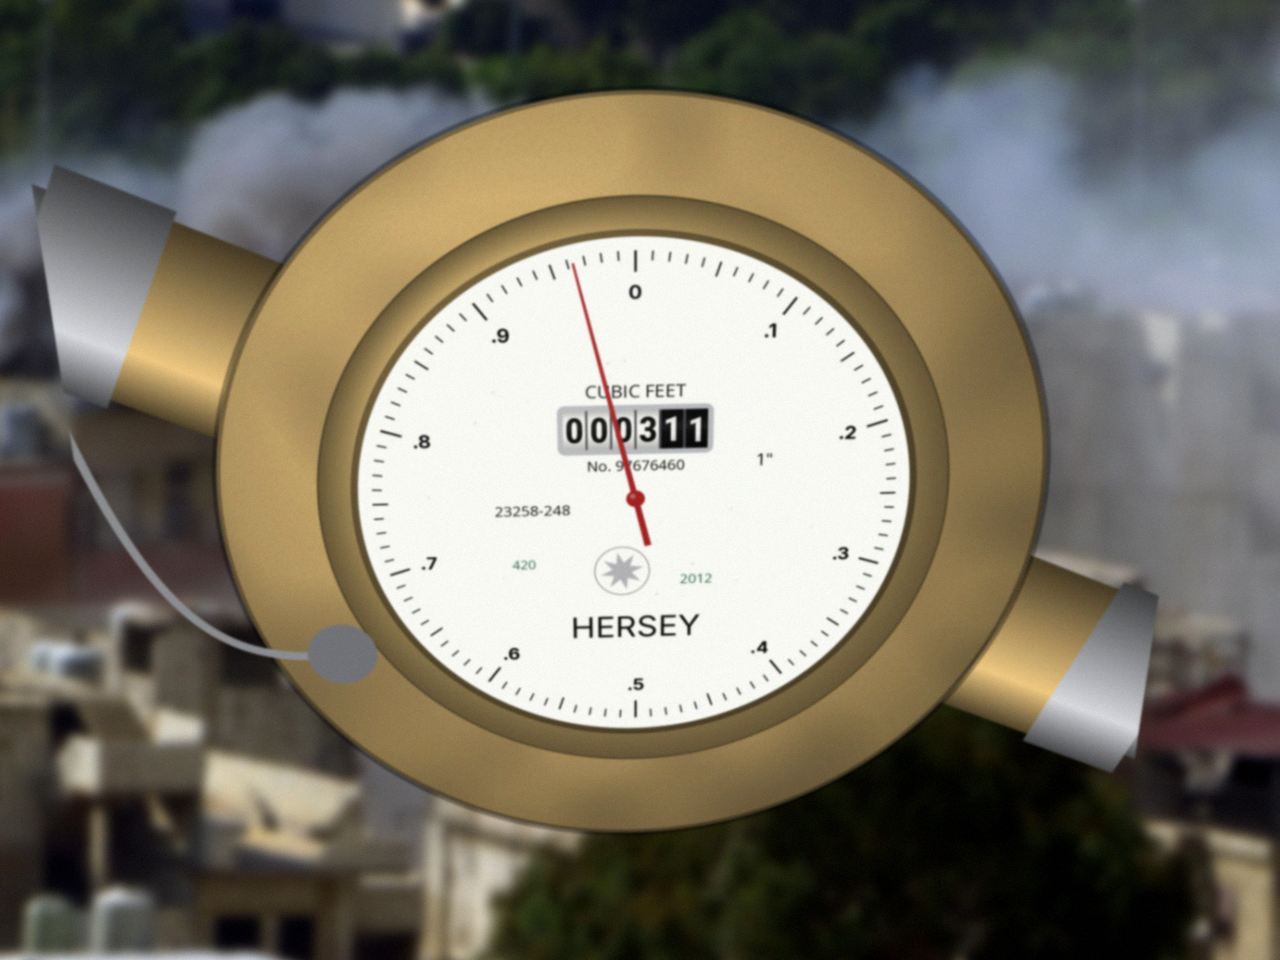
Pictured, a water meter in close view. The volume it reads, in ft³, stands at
310.96 ft³
